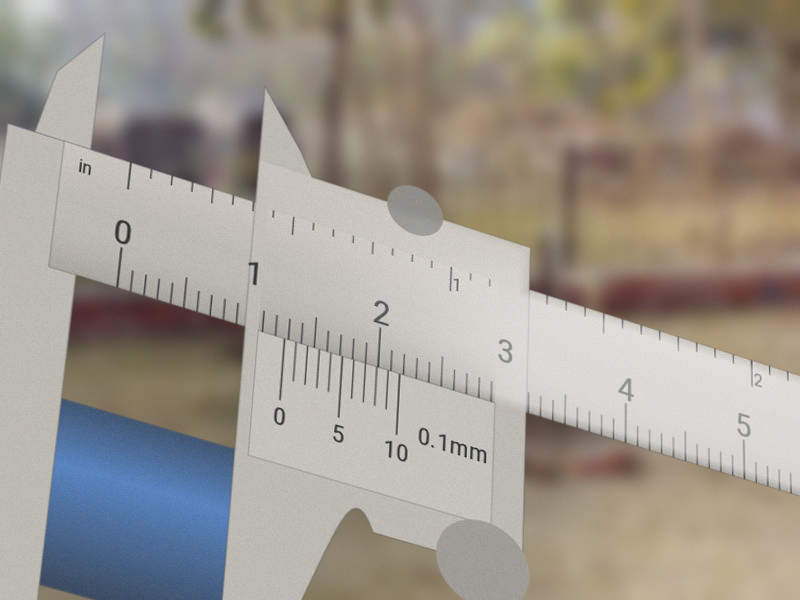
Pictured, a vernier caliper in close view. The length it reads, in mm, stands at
12.7 mm
